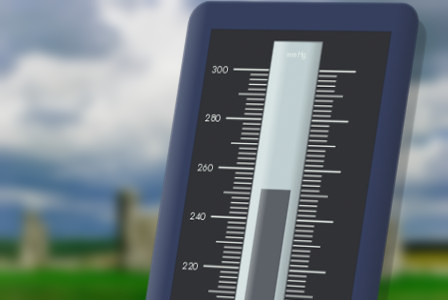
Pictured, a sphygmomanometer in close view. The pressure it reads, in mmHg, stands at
252 mmHg
